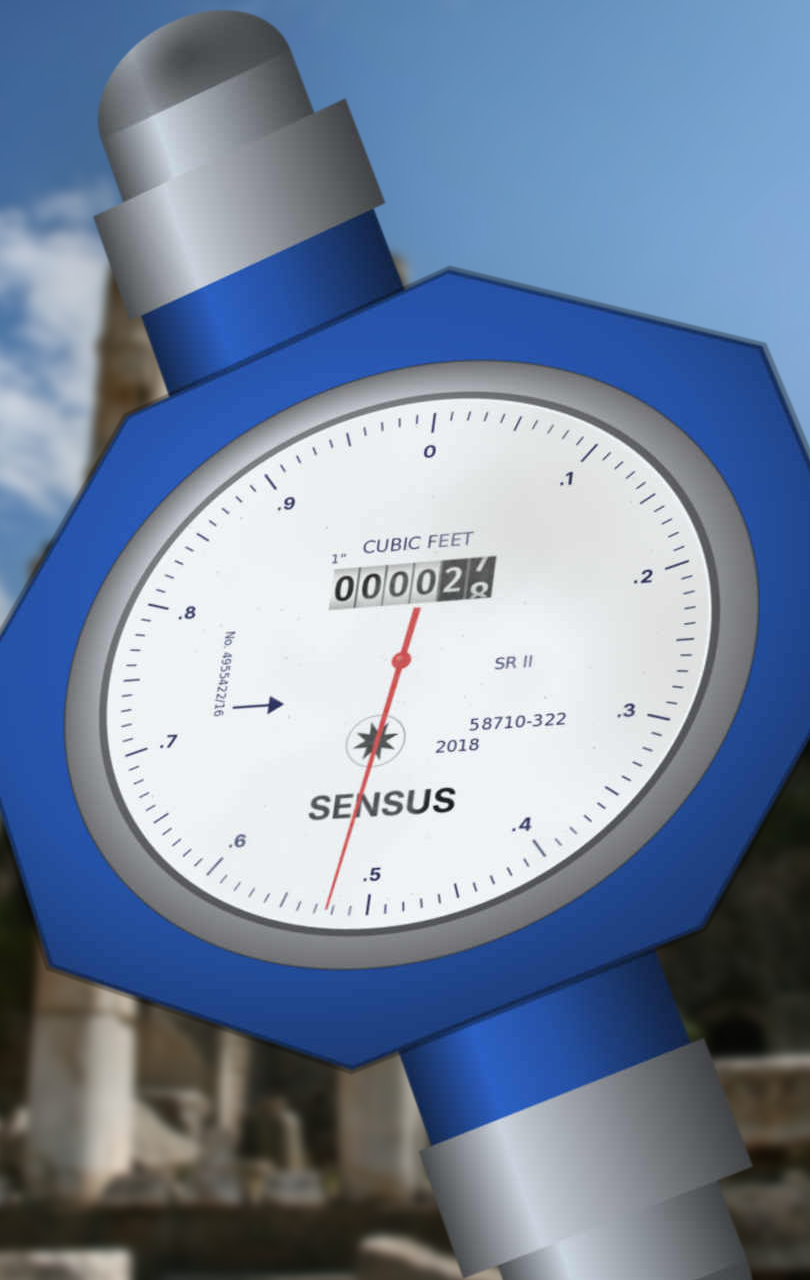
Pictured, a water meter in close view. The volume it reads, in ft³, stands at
27.52 ft³
